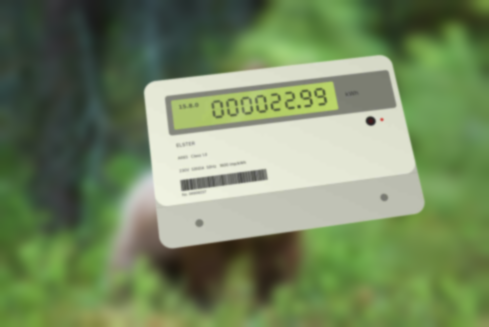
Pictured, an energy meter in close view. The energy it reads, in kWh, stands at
22.99 kWh
